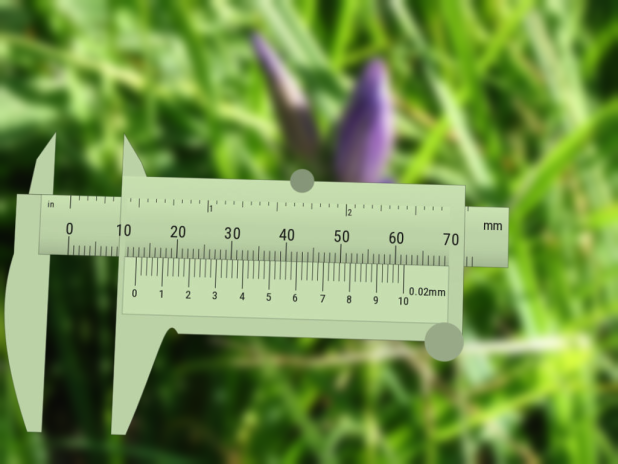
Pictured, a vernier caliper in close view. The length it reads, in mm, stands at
12.6 mm
